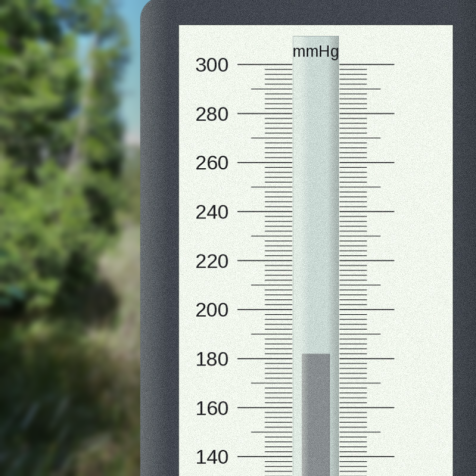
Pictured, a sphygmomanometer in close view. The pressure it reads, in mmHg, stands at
182 mmHg
